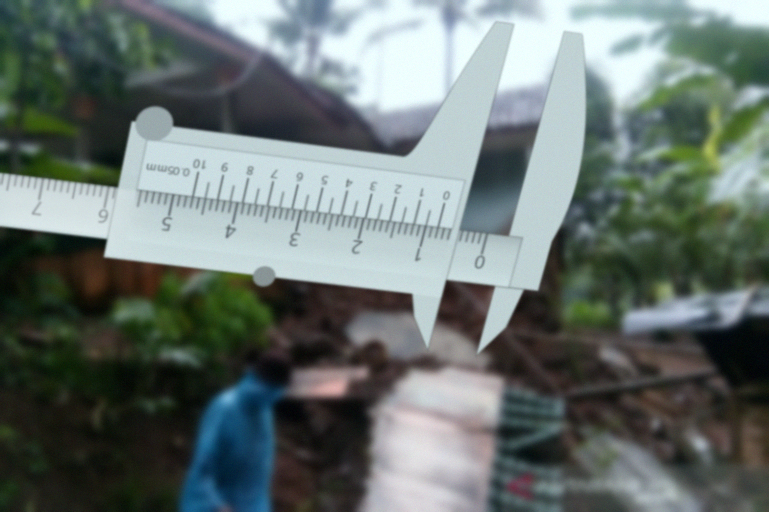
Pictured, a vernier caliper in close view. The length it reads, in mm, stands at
8.0 mm
